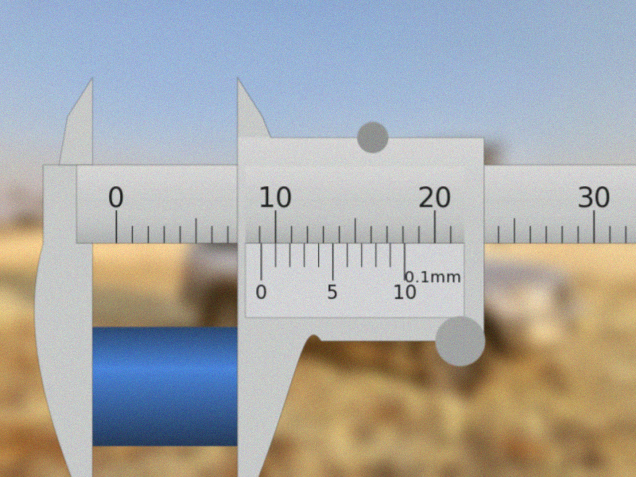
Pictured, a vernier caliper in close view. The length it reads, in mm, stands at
9.1 mm
